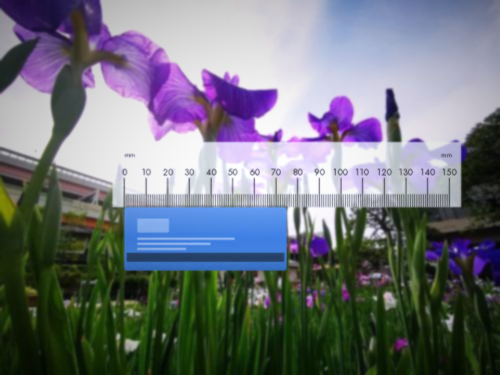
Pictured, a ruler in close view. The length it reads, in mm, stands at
75 mm
